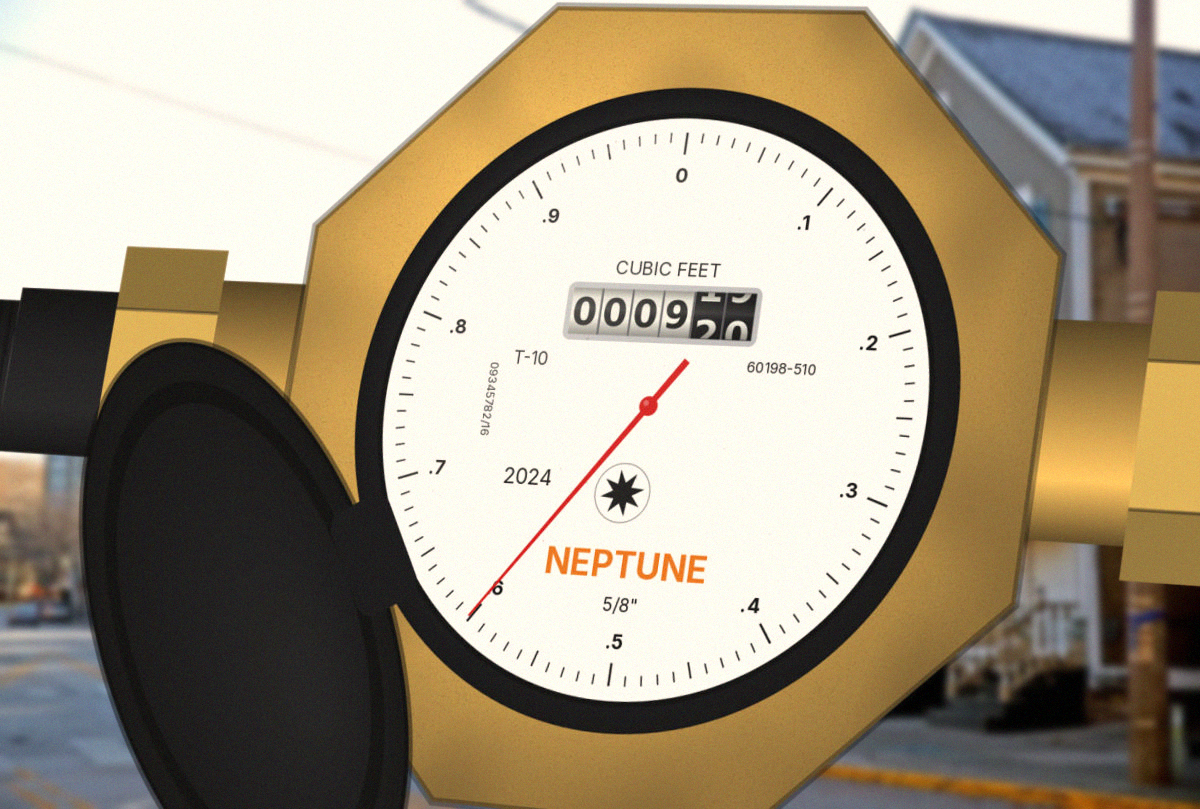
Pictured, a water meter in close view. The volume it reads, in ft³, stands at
919.60 ft³
